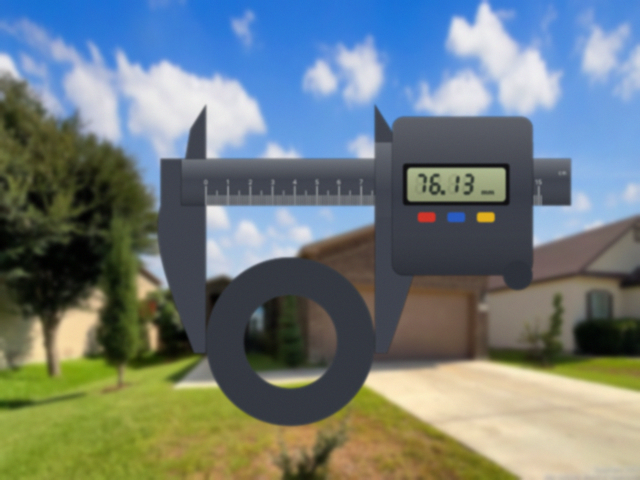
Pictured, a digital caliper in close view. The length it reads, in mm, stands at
76.13 mm
